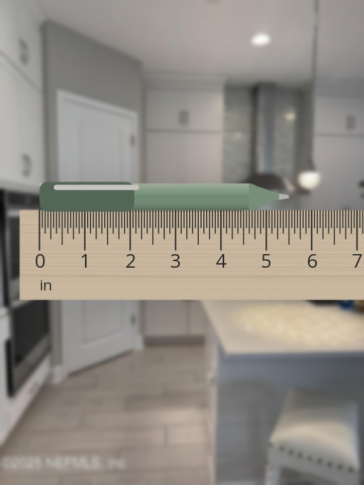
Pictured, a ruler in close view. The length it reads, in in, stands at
5.5 in
